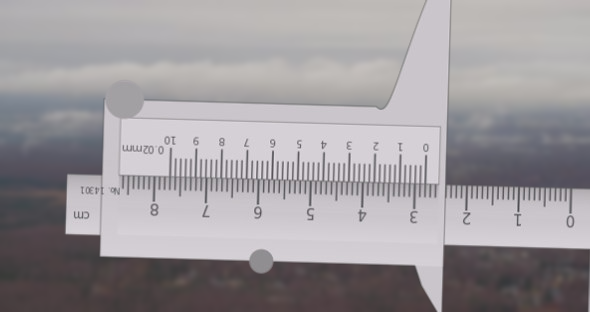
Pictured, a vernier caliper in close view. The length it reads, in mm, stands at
28.0 mm
